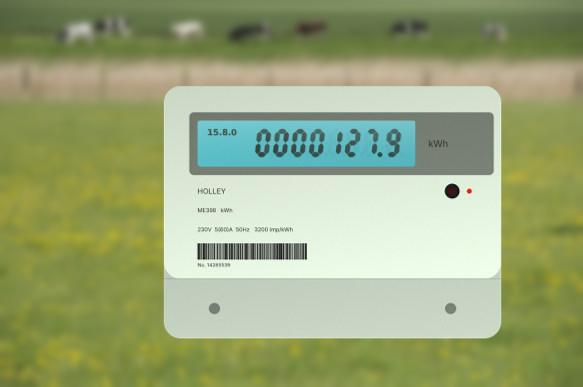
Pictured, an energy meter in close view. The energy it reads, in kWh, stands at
127.9 kWh
